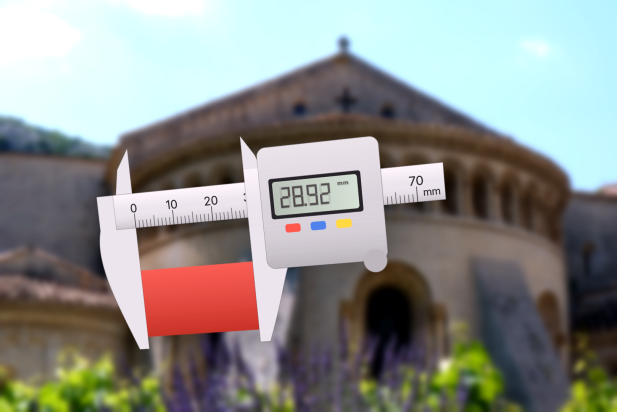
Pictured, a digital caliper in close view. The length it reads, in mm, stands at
28.92 mm
